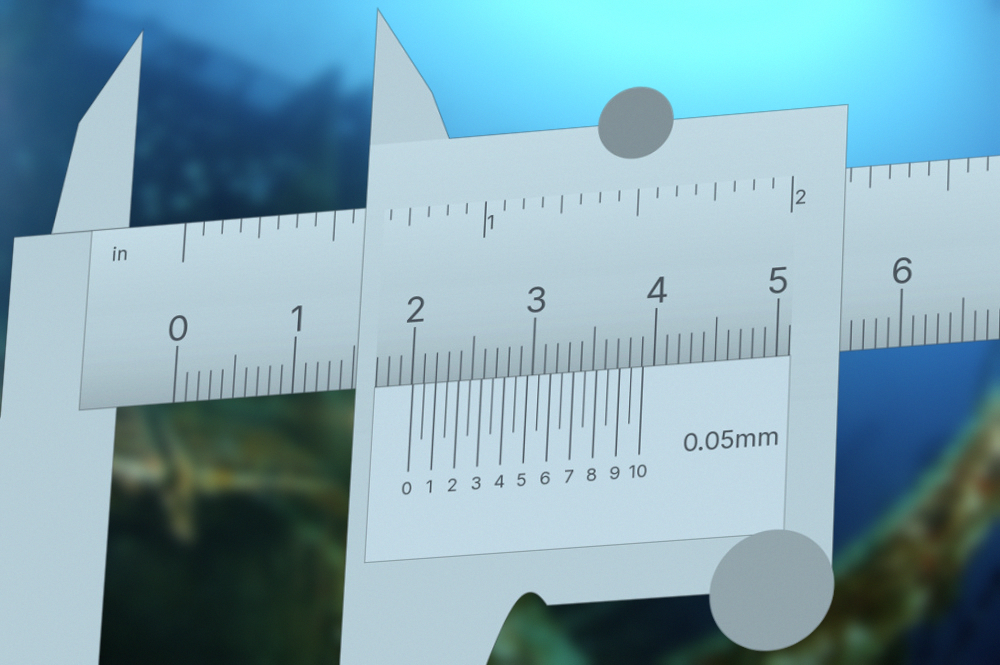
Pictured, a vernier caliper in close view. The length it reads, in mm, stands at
20.1 mm
